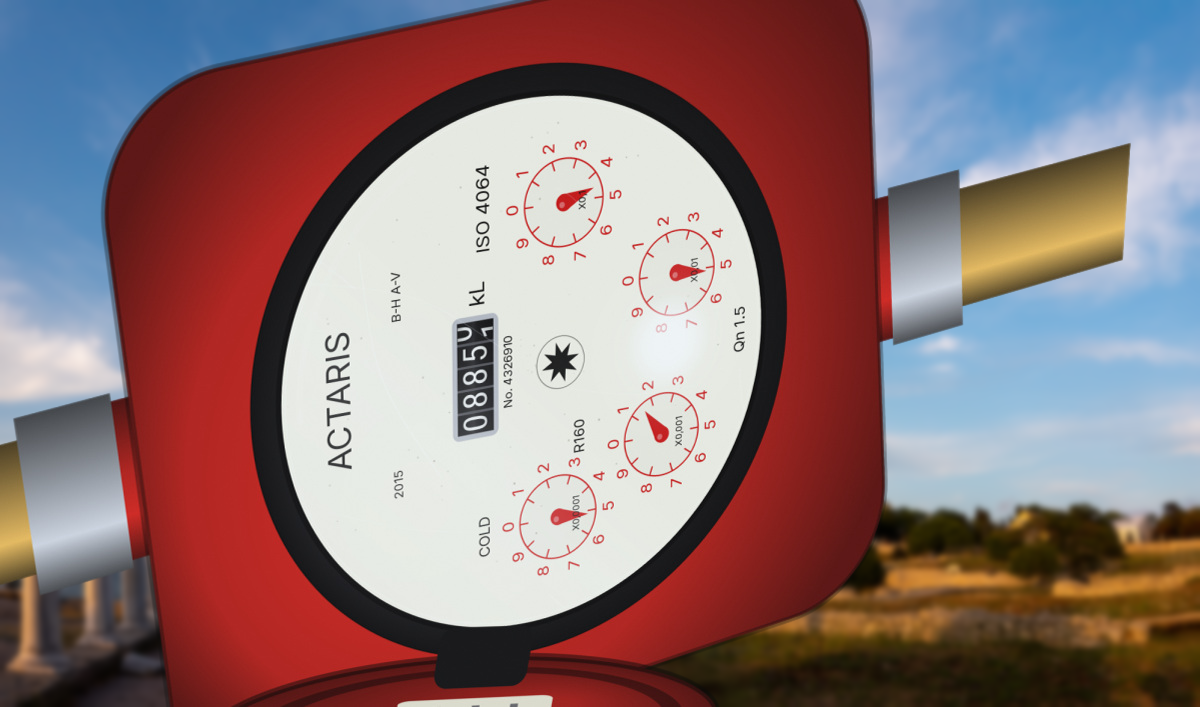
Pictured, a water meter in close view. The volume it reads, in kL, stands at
8850.4515 kL
